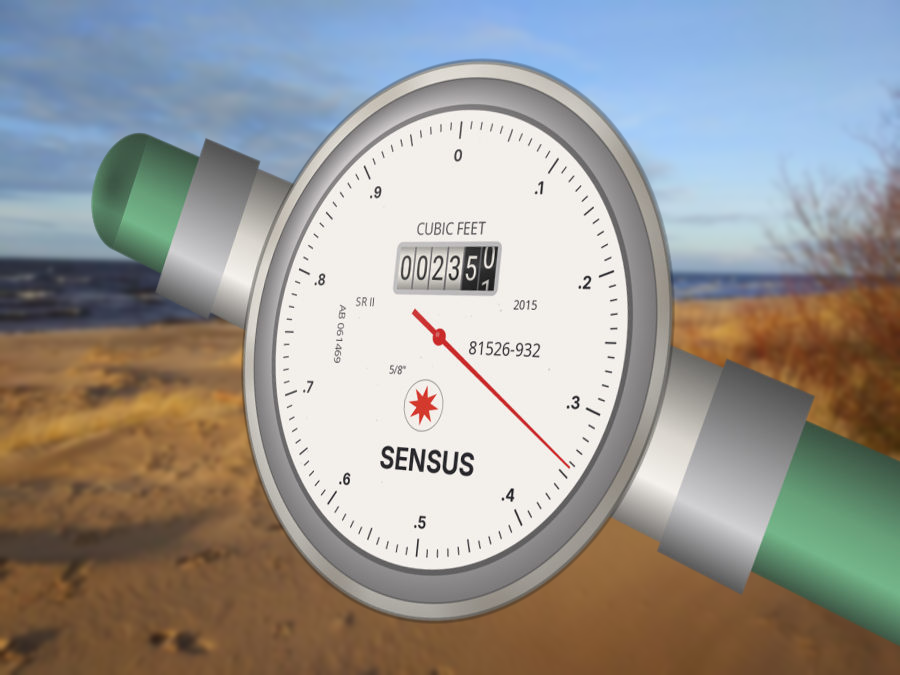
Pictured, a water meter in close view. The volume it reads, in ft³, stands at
2350.34 ft³
